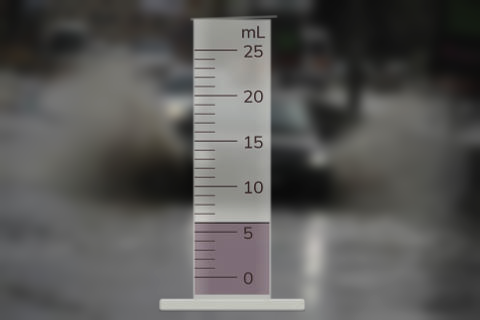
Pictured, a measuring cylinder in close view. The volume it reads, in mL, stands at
6 mL
